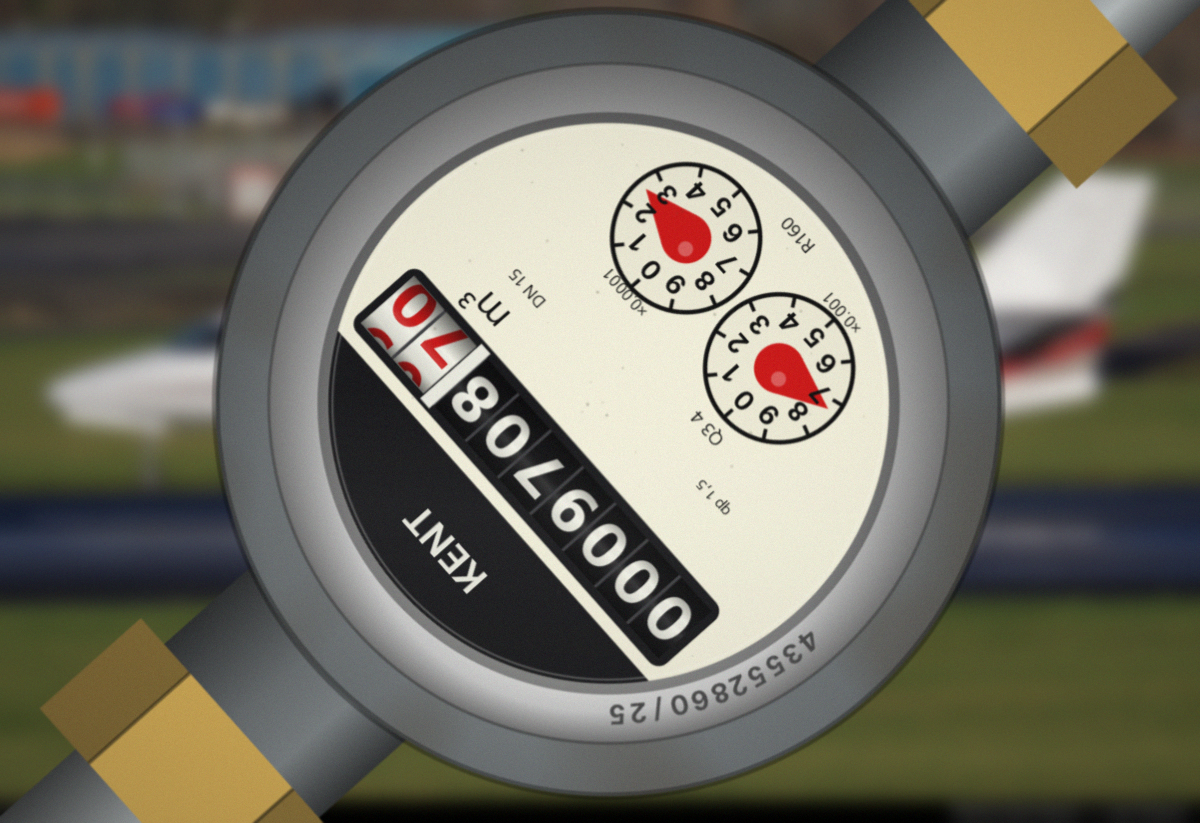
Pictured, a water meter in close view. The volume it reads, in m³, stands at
9708.6972 m³
